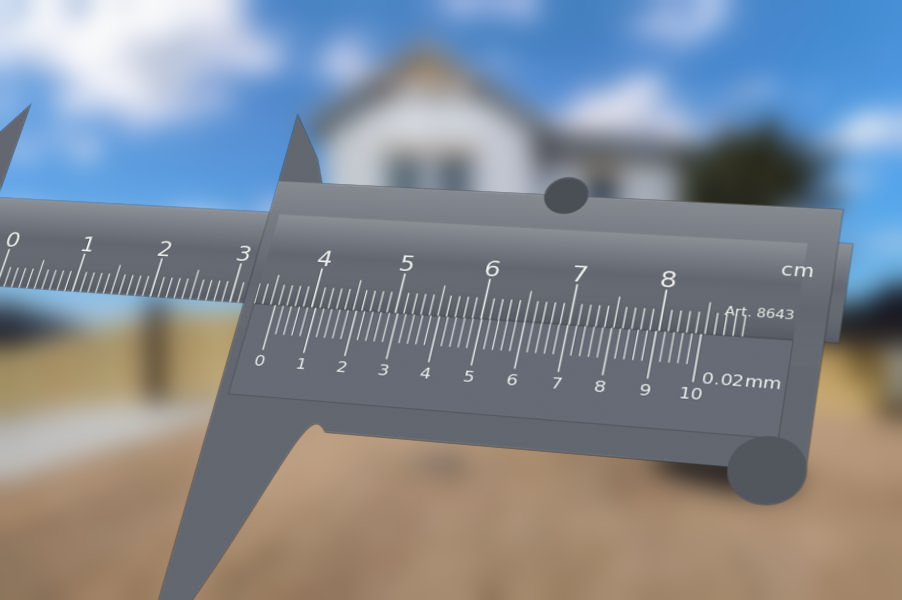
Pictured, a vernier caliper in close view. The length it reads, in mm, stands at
35.6 mm
